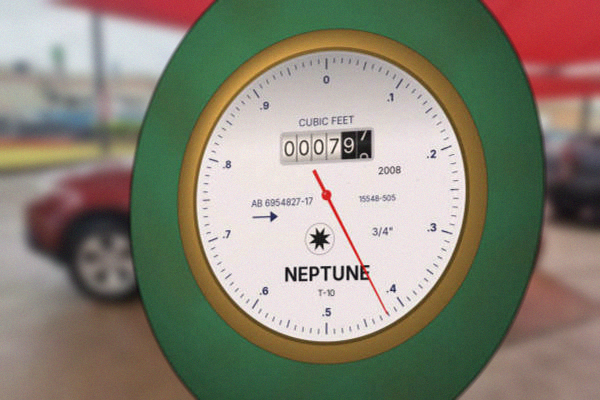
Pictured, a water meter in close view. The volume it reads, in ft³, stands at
797.42 ft³
